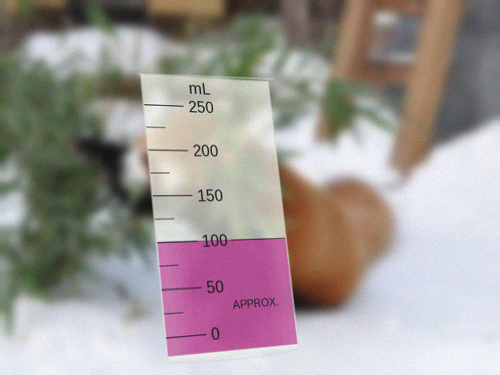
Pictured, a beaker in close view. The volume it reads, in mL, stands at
100 mL
